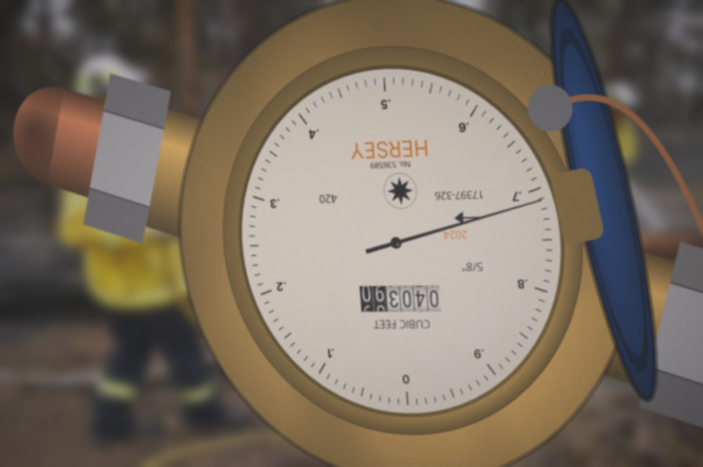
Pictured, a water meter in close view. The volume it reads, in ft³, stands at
40389.71 ft³
